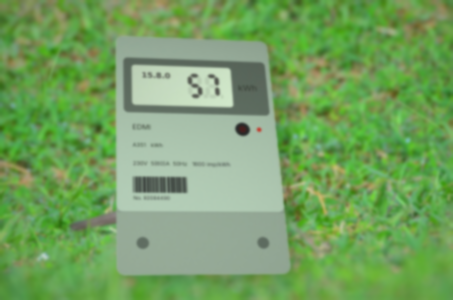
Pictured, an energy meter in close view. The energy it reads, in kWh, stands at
57 kWh
